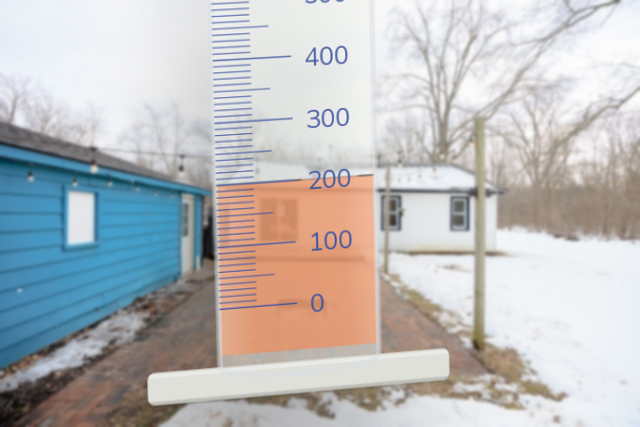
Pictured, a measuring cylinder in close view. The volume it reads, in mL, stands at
200 mL
